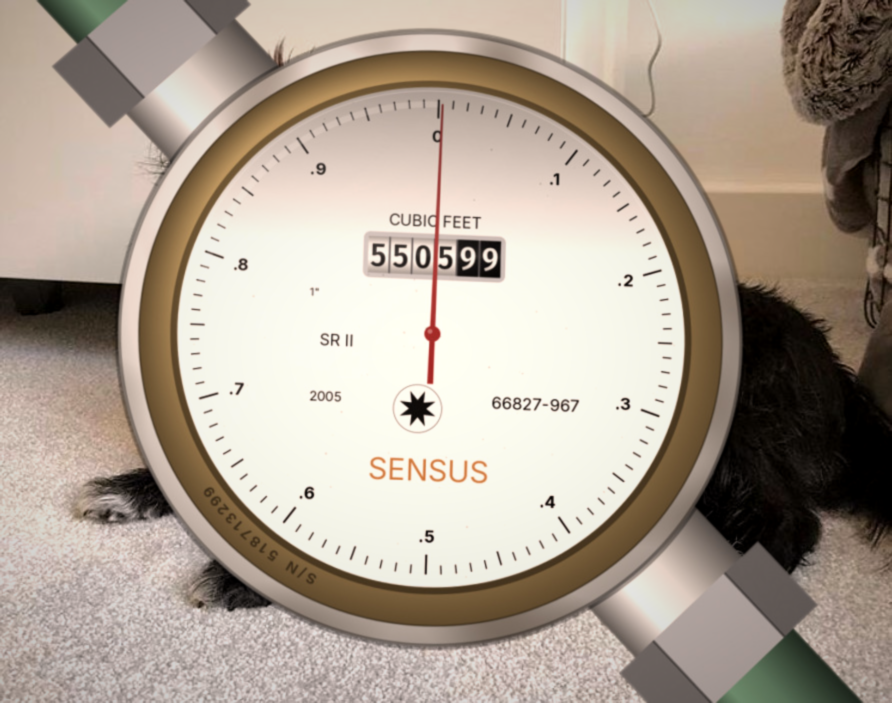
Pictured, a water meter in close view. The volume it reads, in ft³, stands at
550599.00 ft³
